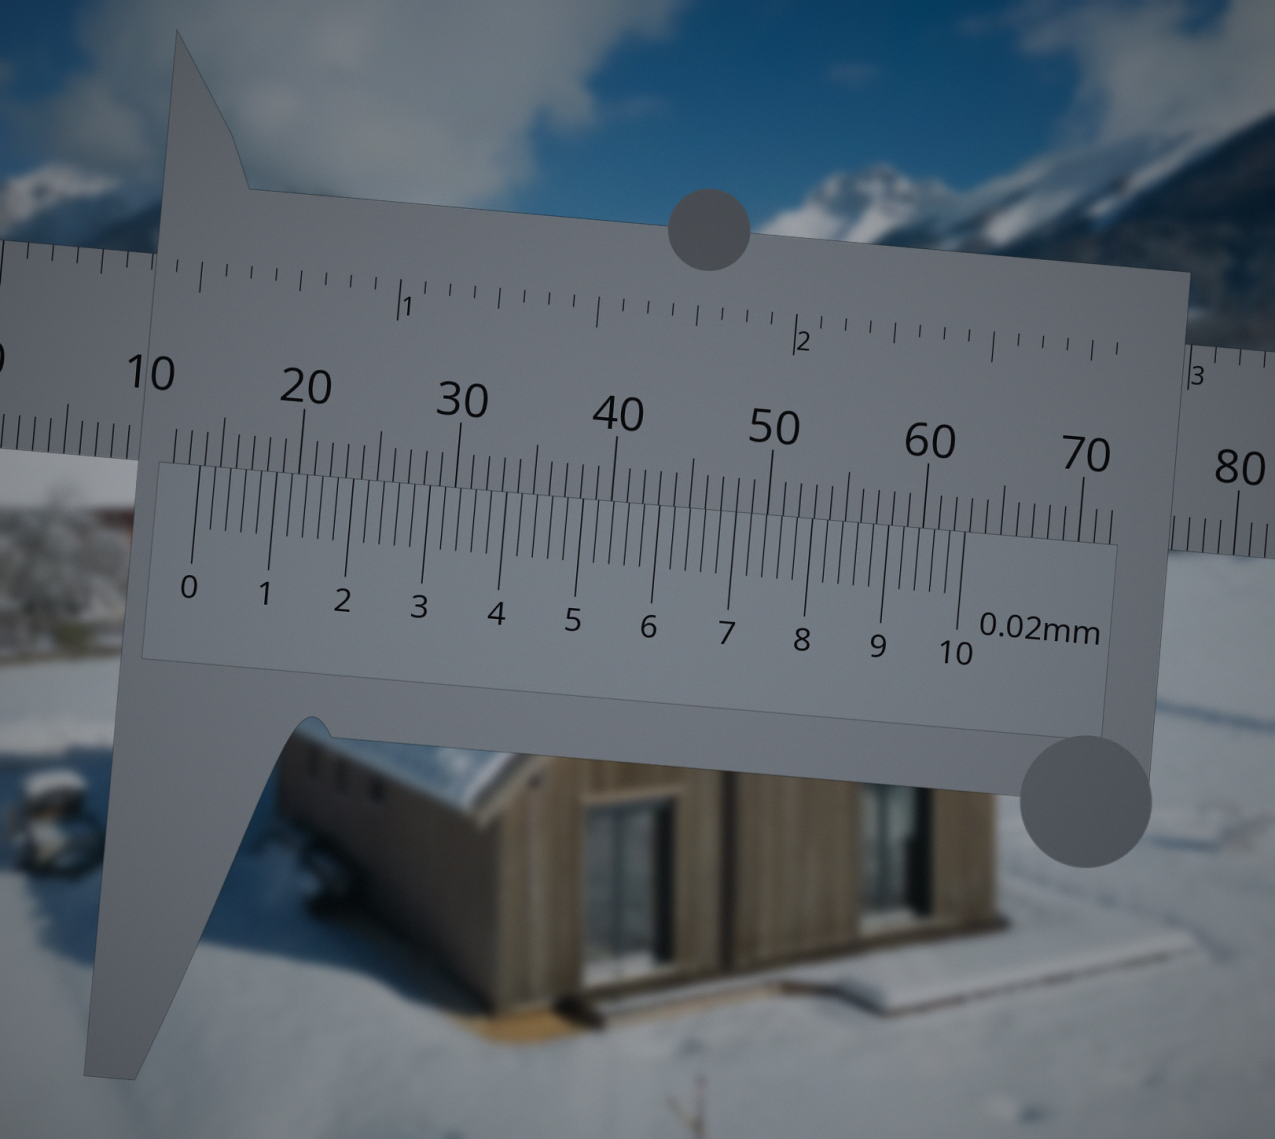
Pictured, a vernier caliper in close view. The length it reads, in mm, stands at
13.7 mm
